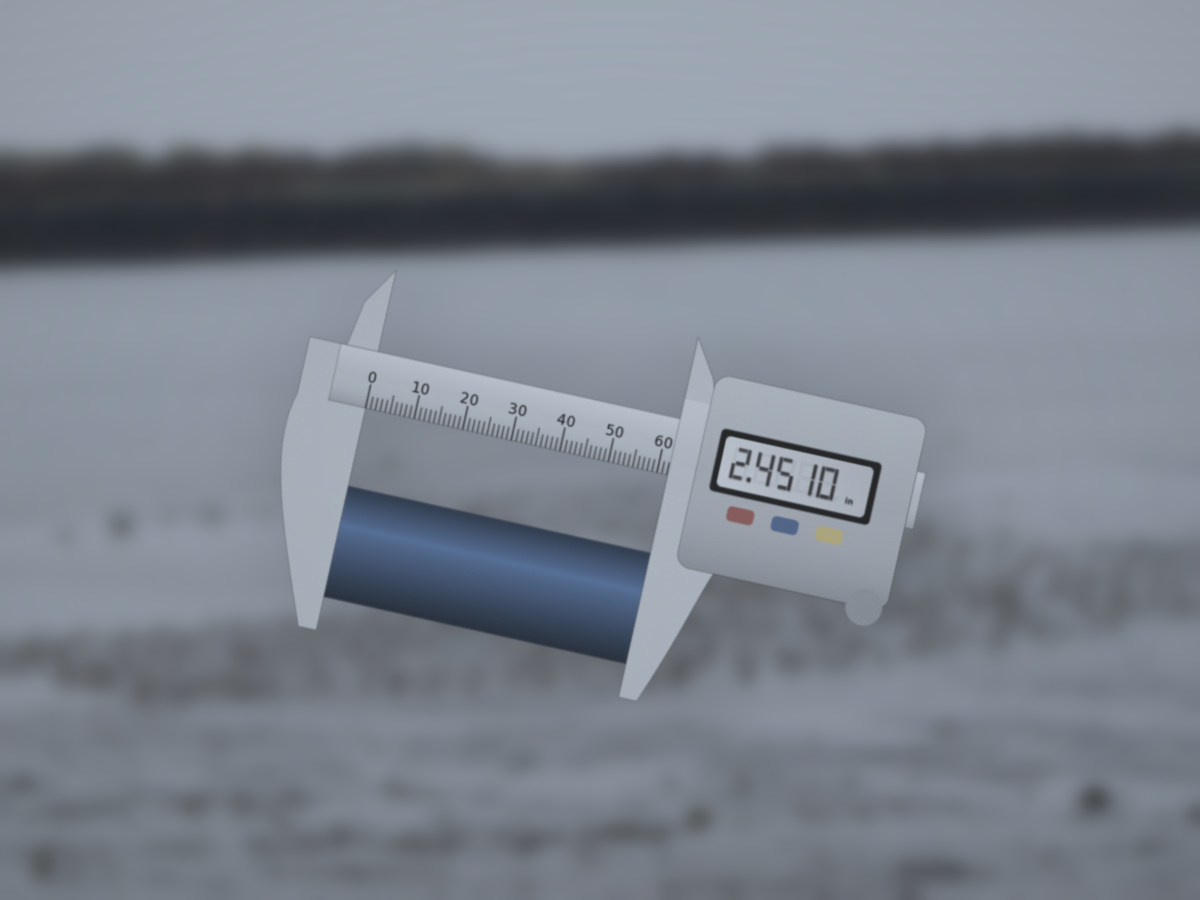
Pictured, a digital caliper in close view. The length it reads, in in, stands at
2.4510 in
